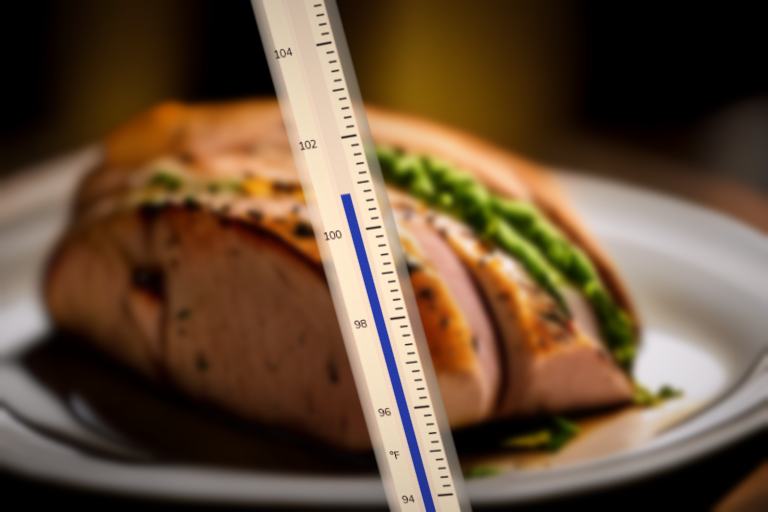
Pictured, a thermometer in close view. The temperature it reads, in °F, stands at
100.8 °F
